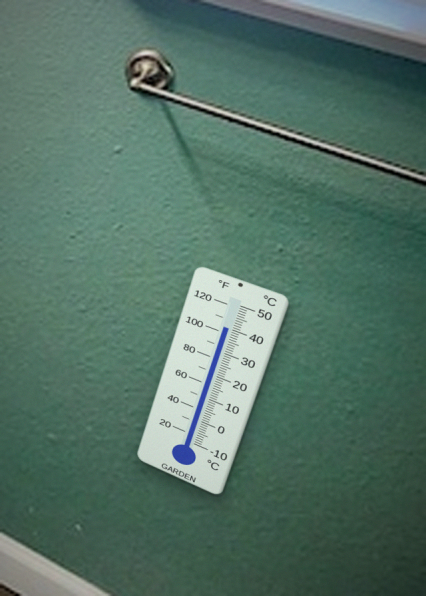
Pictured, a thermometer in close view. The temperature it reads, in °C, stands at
40 °C
